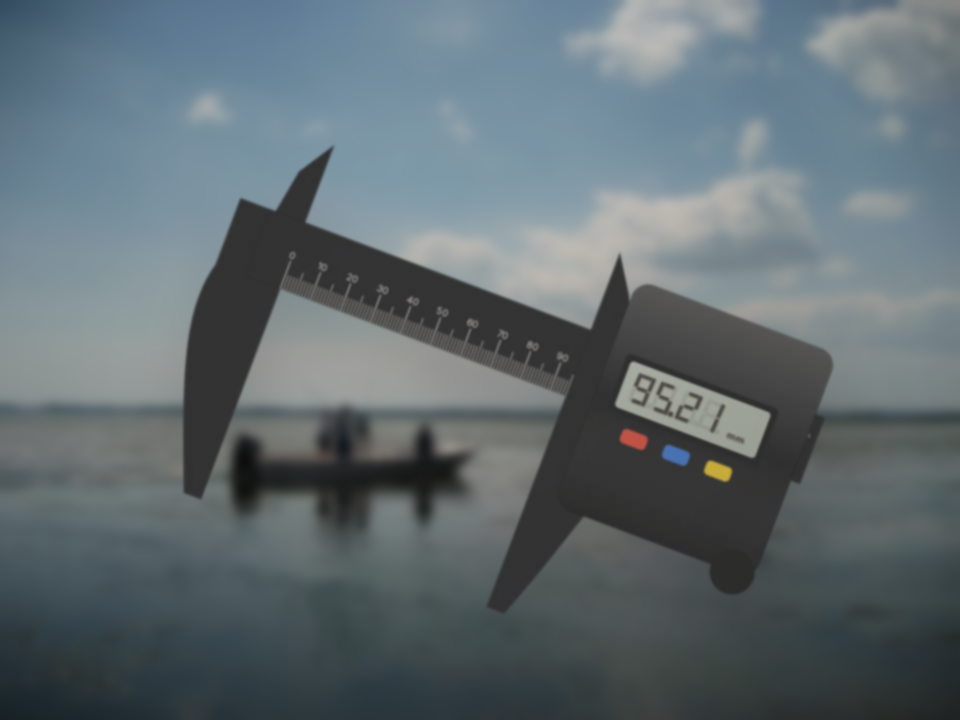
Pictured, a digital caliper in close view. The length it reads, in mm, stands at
95.21 mm
